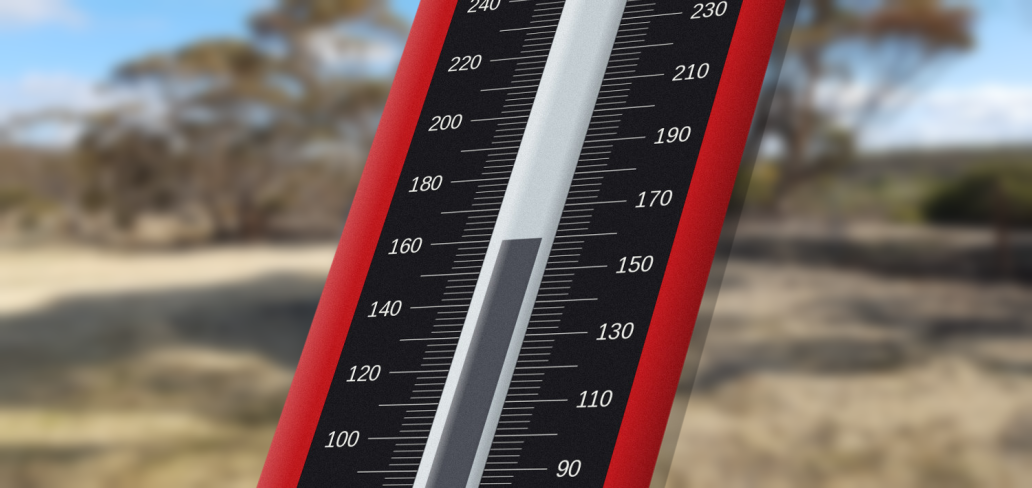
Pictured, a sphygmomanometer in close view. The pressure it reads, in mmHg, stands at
160 mmHg
